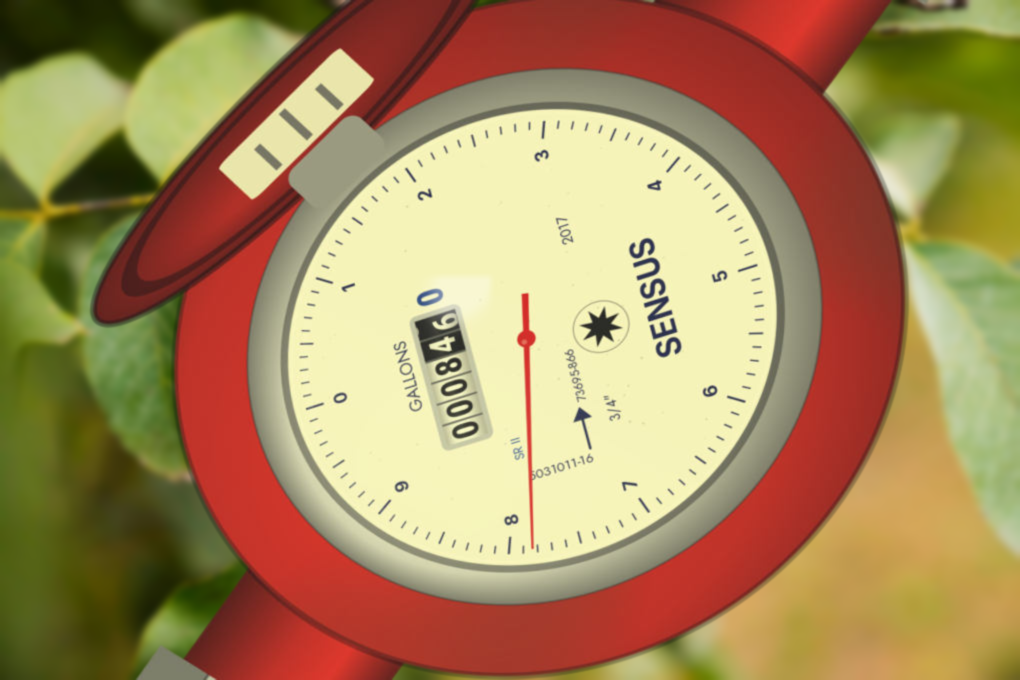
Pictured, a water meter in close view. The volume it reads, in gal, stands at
8457.8 gal
